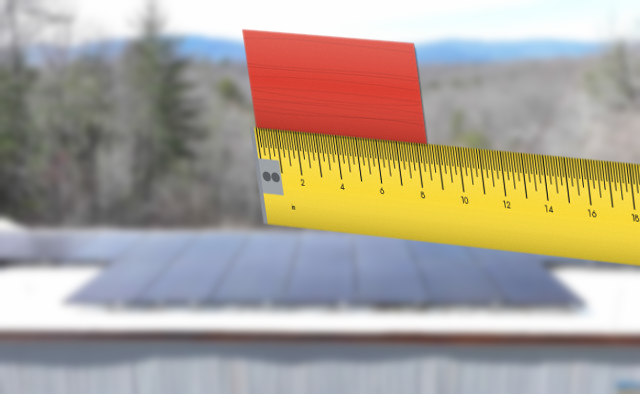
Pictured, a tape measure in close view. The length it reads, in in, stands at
8.5 in
